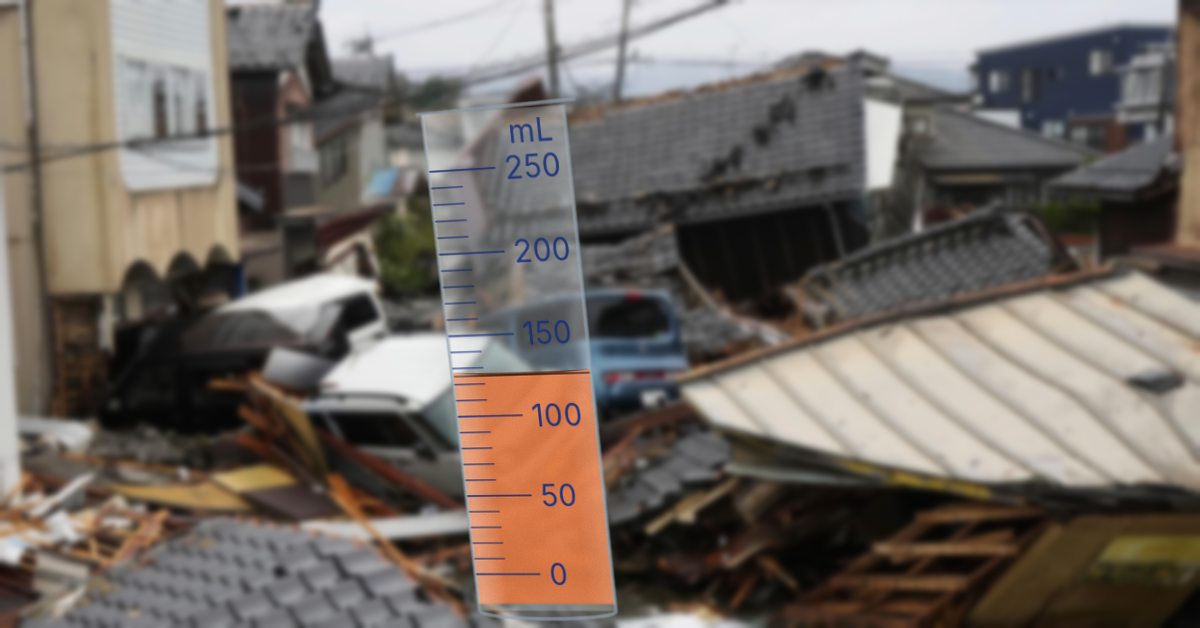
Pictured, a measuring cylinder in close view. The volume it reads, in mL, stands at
125 mL
